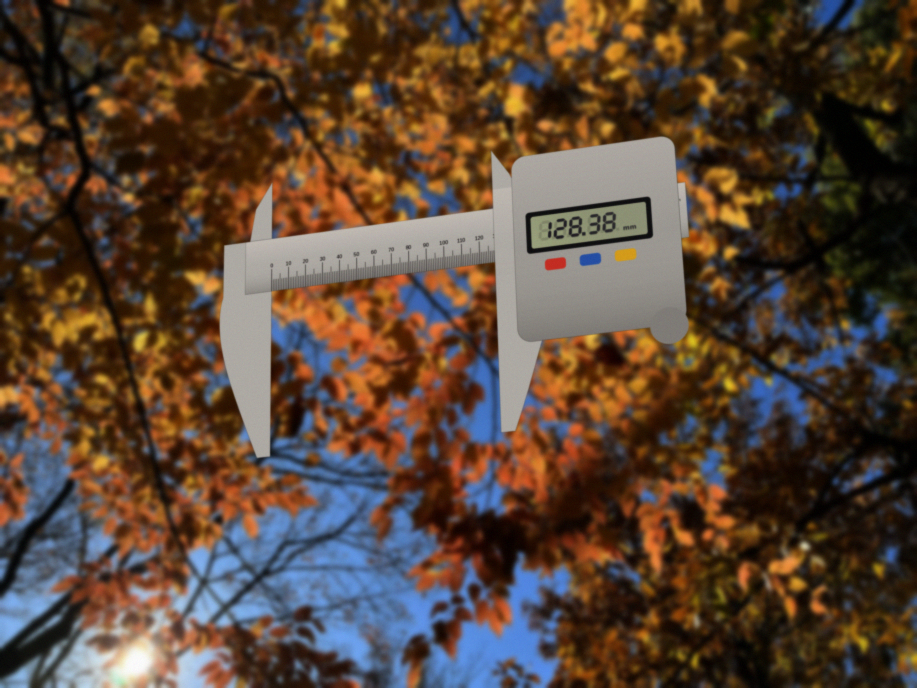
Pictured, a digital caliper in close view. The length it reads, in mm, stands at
128.38 mm
